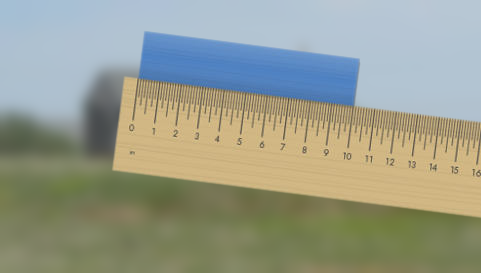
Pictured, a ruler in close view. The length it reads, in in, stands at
10 in
